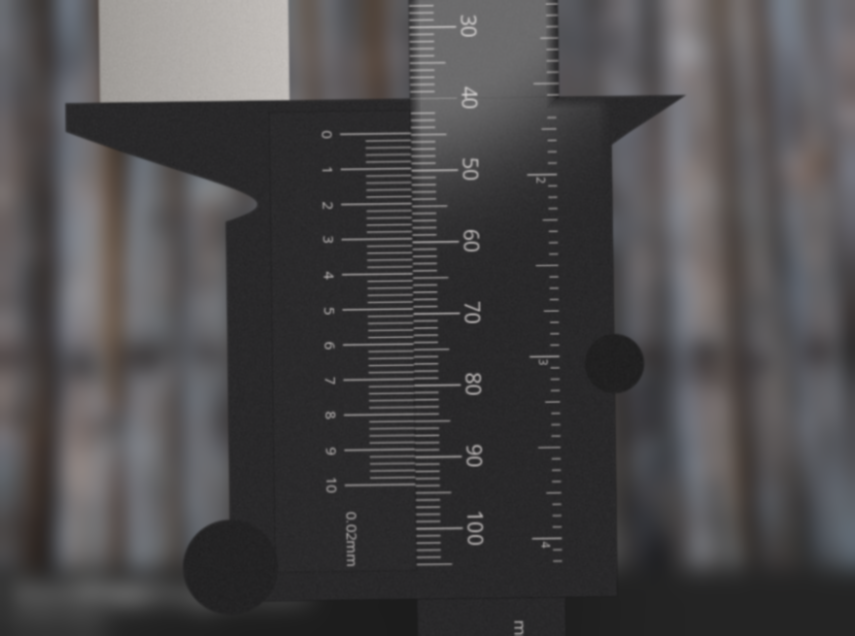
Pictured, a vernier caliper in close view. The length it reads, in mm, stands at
44.8 mm
